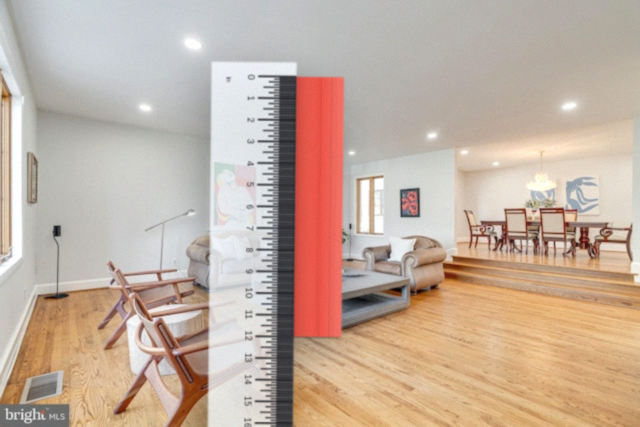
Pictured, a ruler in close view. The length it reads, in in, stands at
12 in
